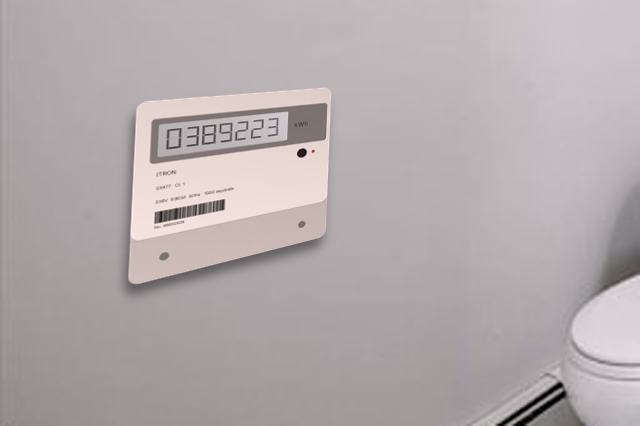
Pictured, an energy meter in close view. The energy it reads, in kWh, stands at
389223 kWh
